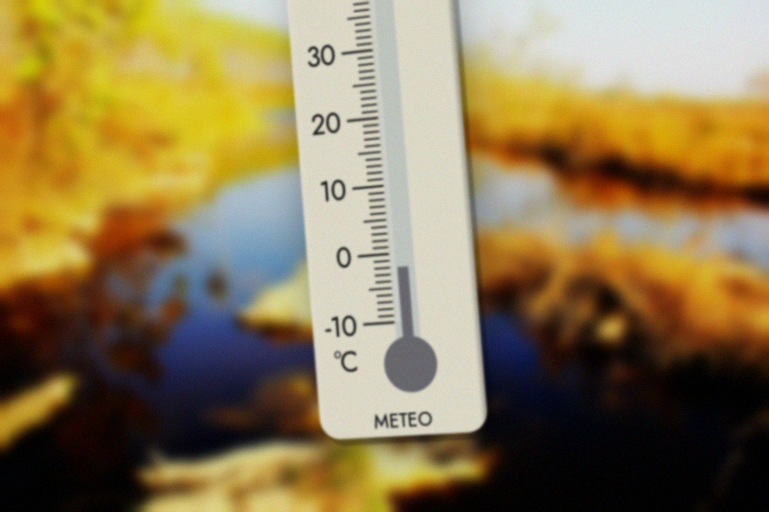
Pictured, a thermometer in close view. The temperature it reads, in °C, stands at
-2 °C
